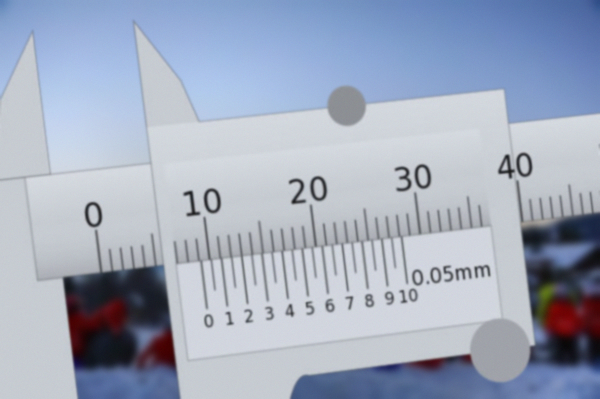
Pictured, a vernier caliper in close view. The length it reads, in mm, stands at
9.2 mm
